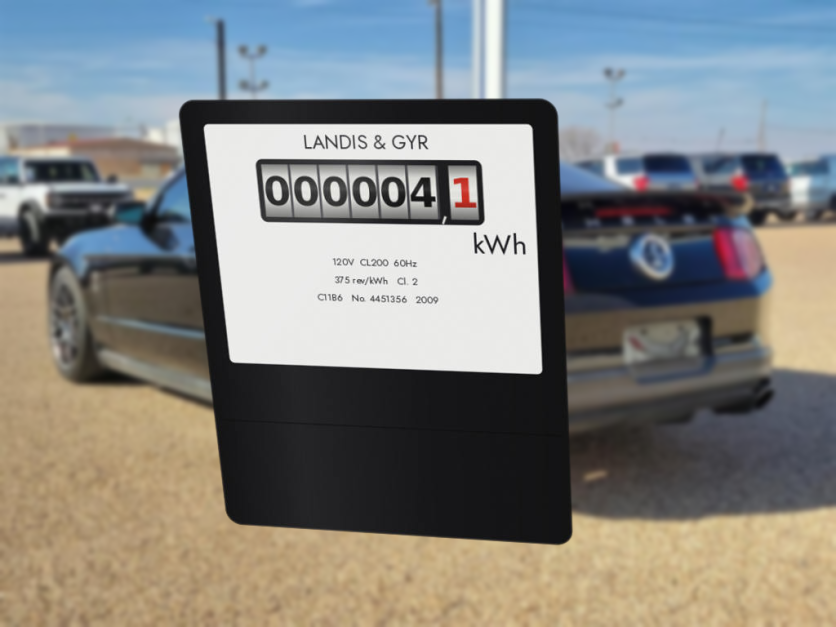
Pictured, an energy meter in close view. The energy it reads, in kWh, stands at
4.1 kWh
